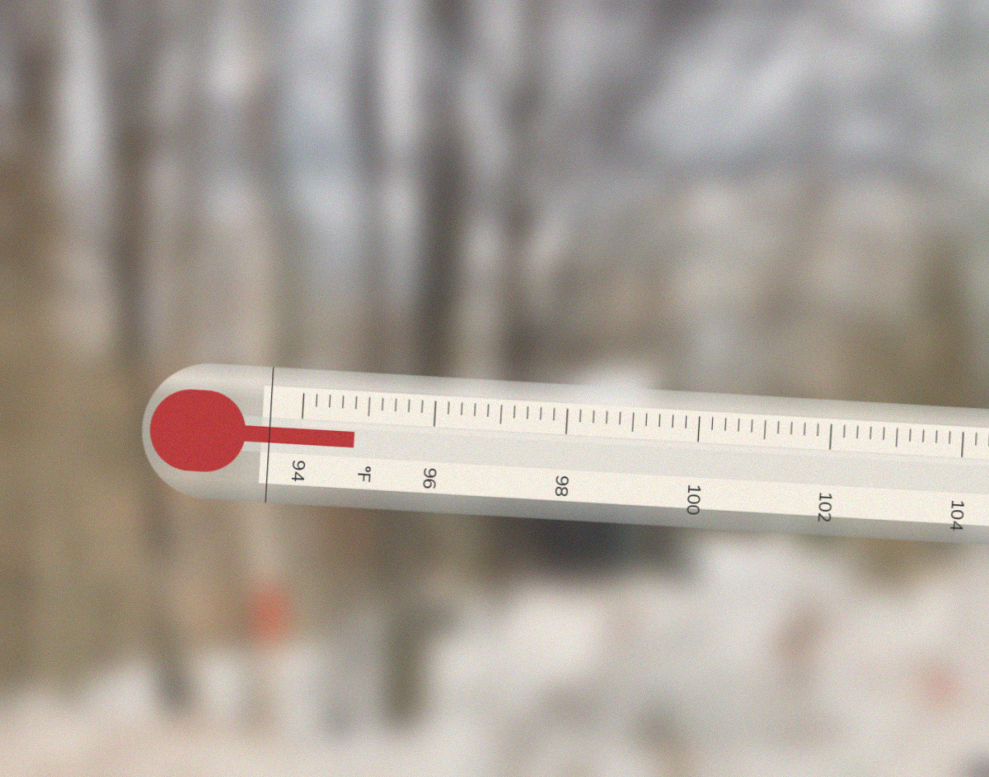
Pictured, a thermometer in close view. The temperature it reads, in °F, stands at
94.8 °F
